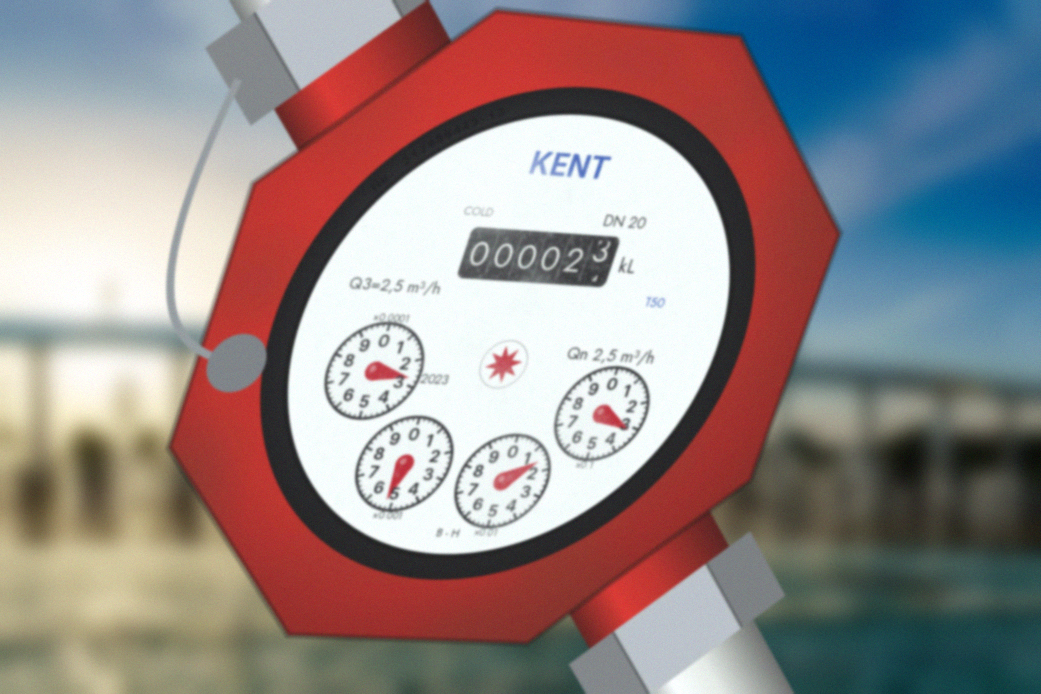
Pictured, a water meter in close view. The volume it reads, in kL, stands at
23.3152 kL
